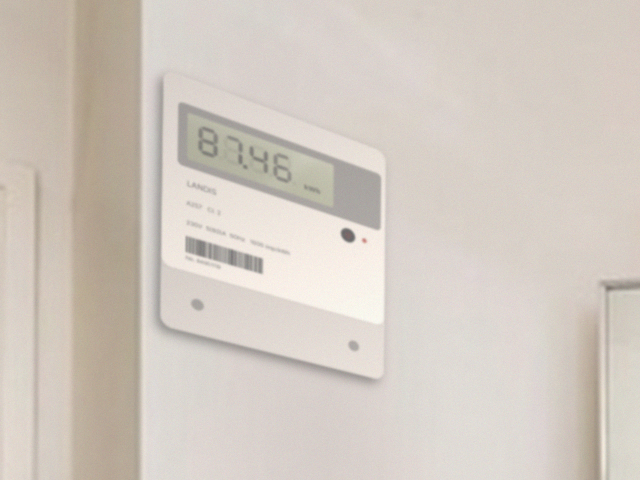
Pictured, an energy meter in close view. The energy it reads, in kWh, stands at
87.46 kWh
